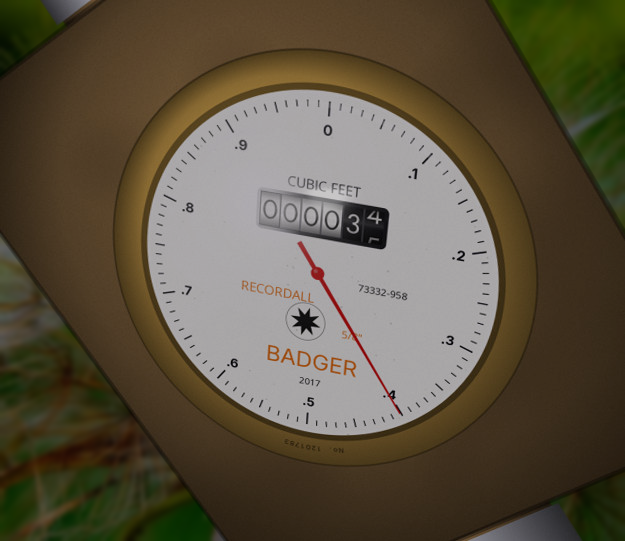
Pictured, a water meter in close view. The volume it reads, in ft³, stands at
34.40 ft³
